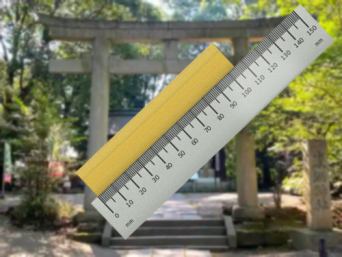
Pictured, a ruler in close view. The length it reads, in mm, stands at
105 mm
